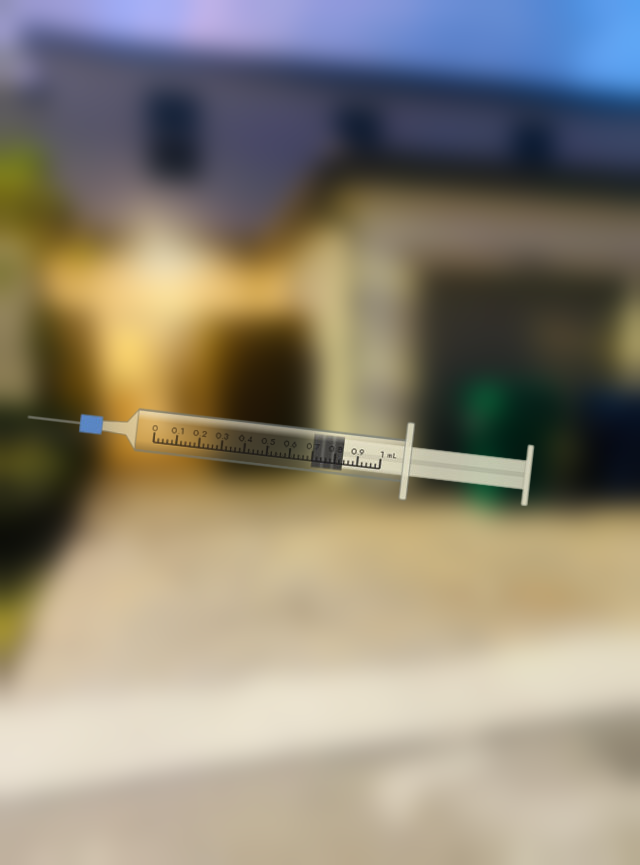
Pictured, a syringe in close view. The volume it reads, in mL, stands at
0.7 mL
